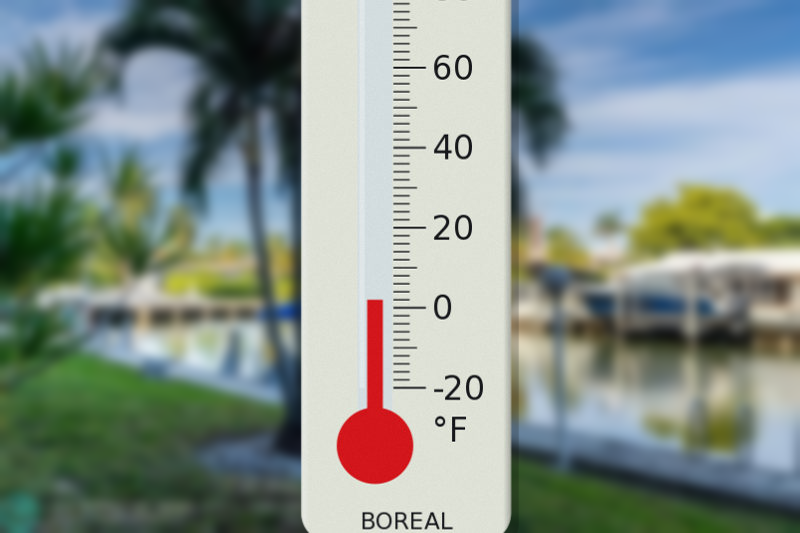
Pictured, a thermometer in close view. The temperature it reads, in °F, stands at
2 °F
